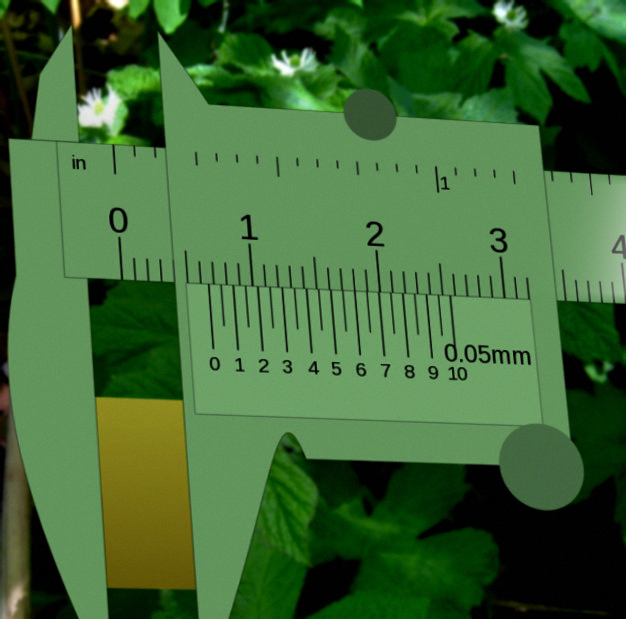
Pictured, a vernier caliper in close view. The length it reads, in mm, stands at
6.6 mm
